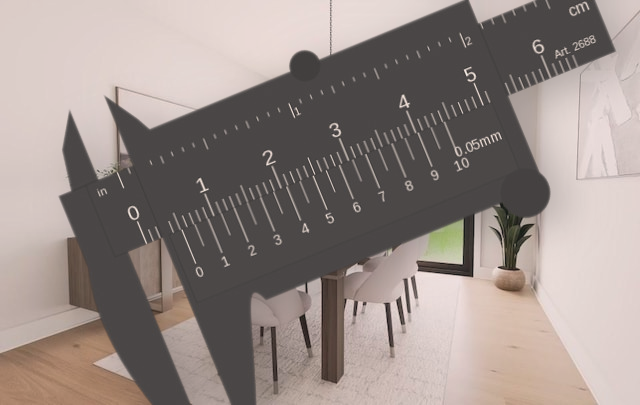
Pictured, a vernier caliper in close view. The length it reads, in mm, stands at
5.2 mm
